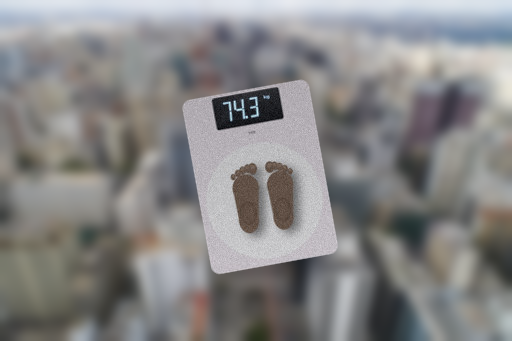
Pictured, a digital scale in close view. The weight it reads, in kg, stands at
74.3 kg
